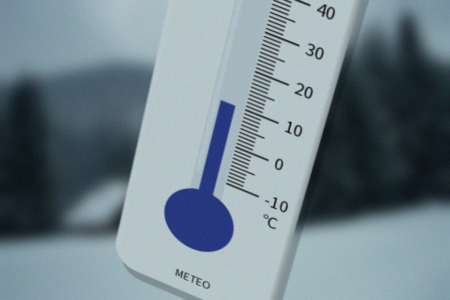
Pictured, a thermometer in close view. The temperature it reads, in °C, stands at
10 °C
